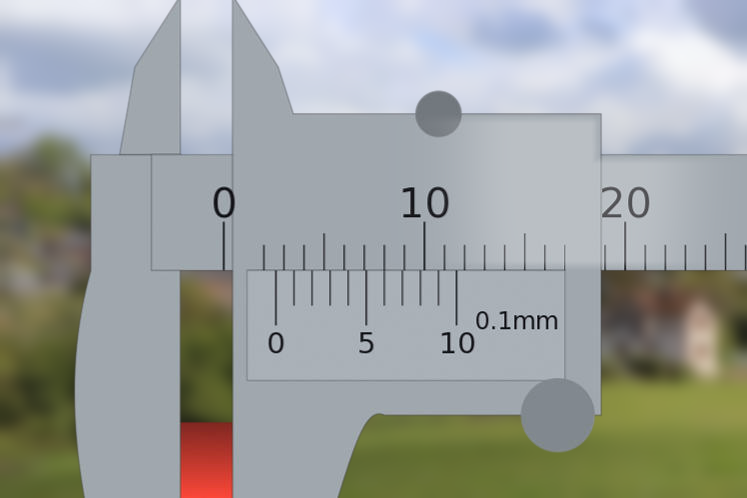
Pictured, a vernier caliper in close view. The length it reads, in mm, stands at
2.6 mm
